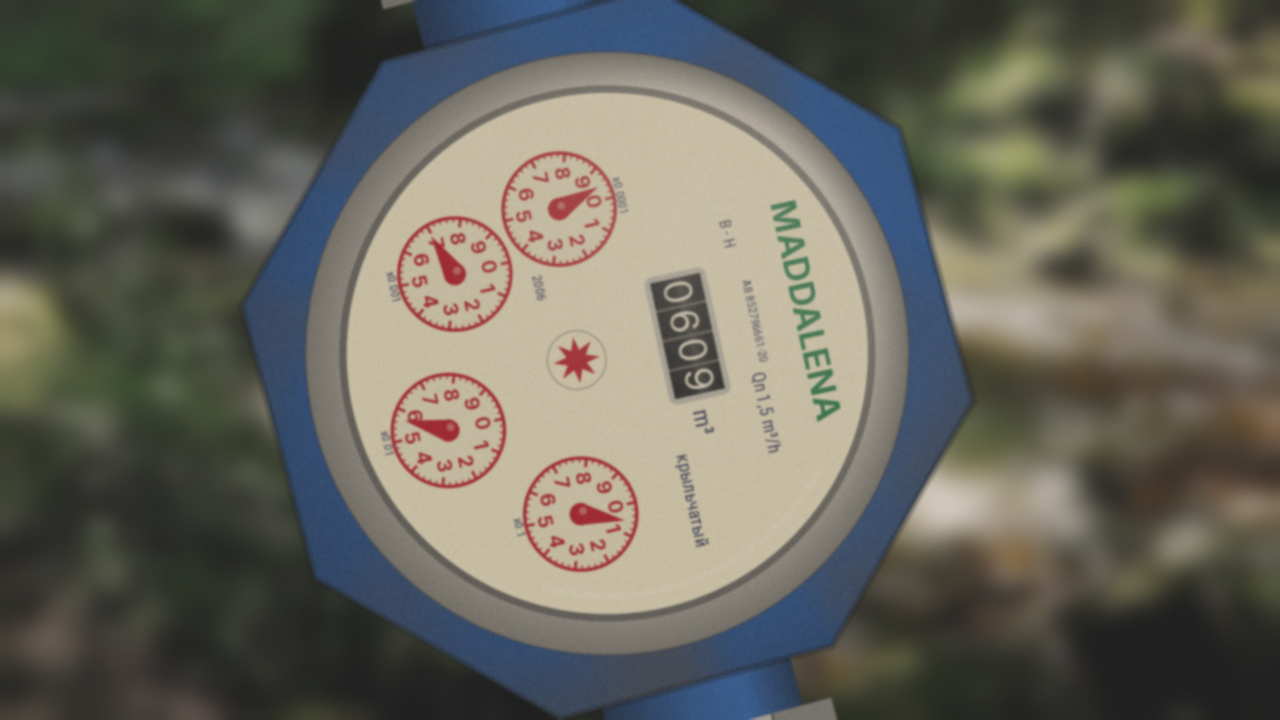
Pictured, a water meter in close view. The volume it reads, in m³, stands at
609.0569 m³
